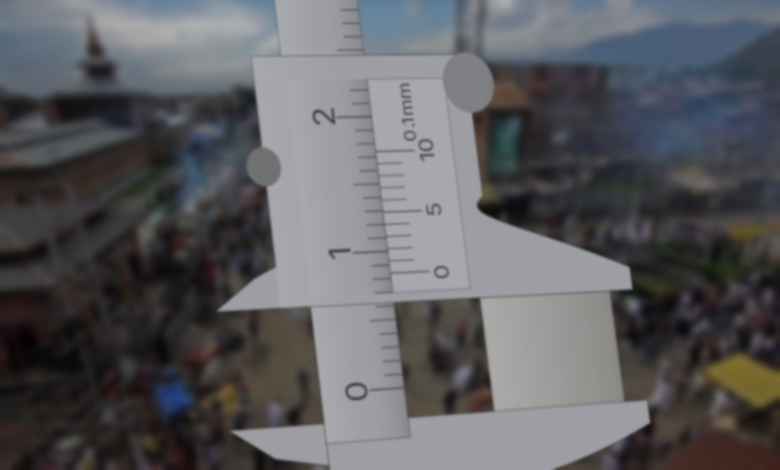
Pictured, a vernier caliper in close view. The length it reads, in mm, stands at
8.4 mm
